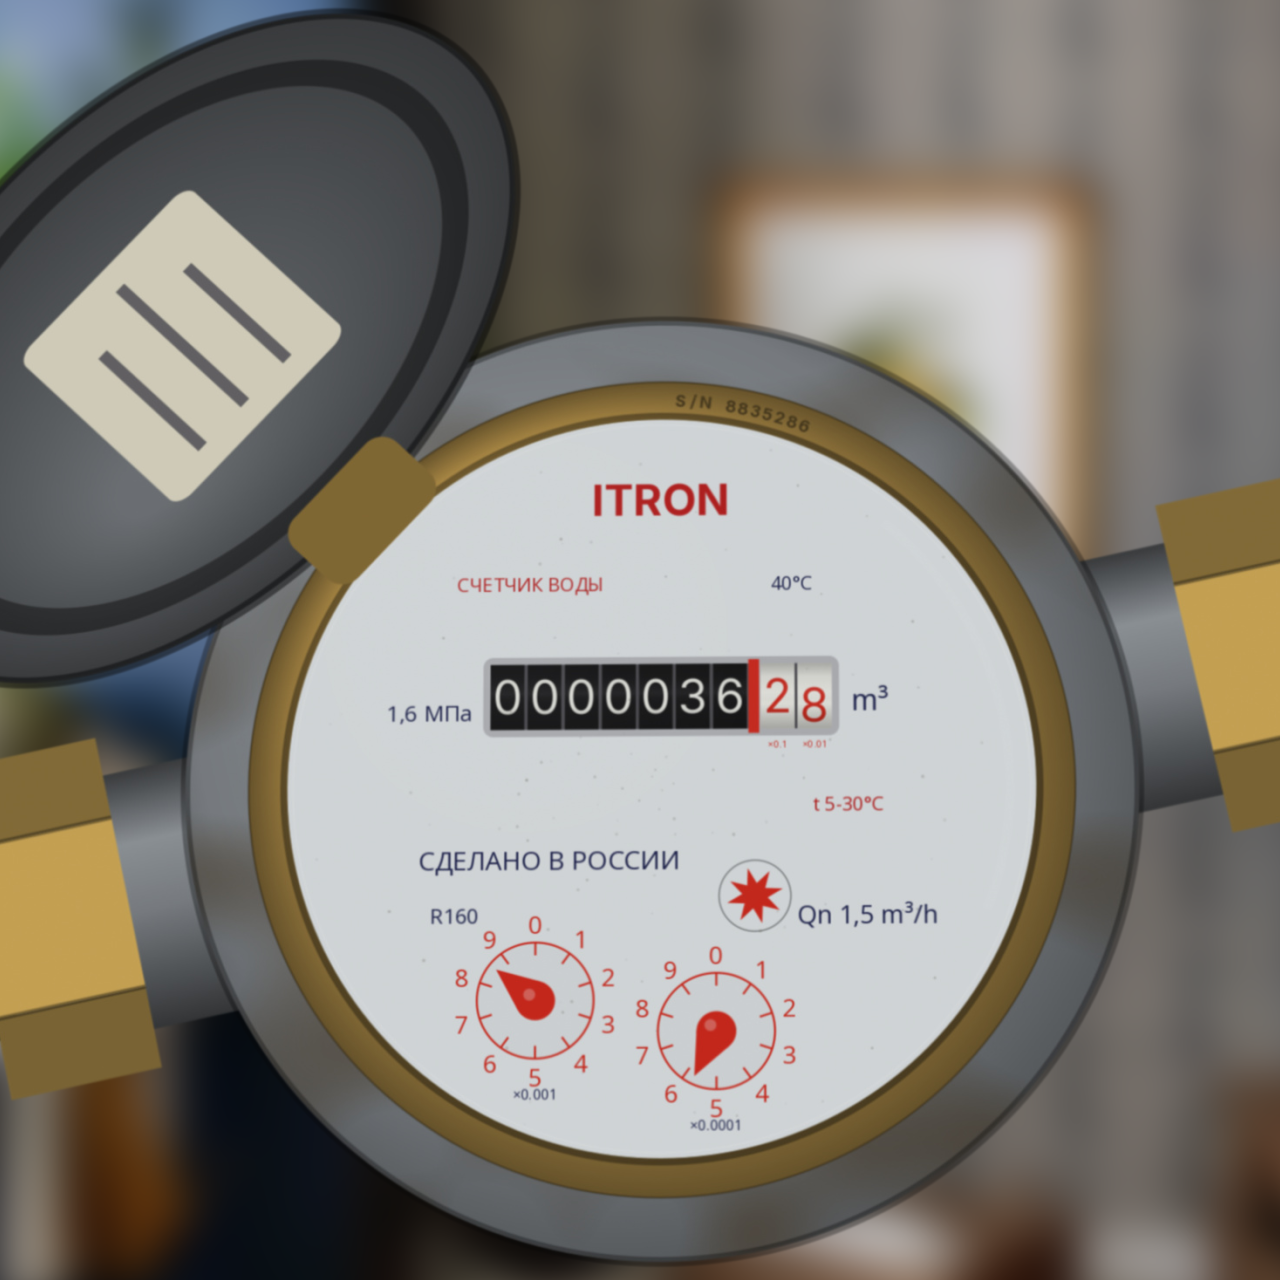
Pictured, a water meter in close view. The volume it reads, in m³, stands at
36.2785 m³
